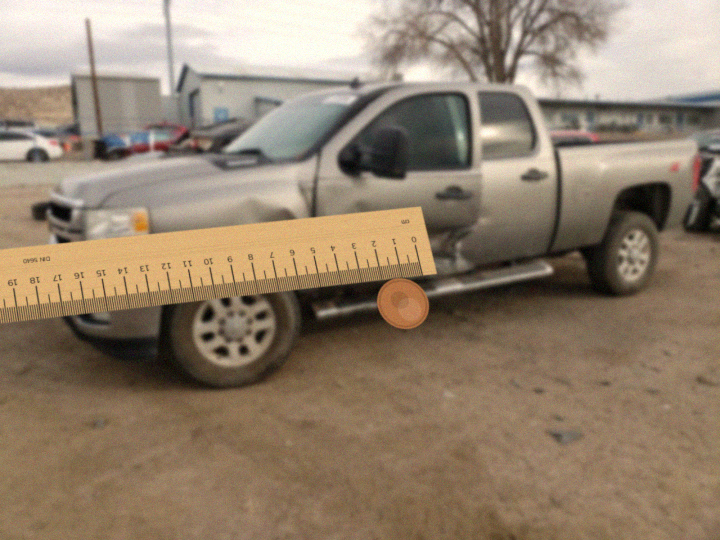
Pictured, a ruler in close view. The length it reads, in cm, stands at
2.5 cm
